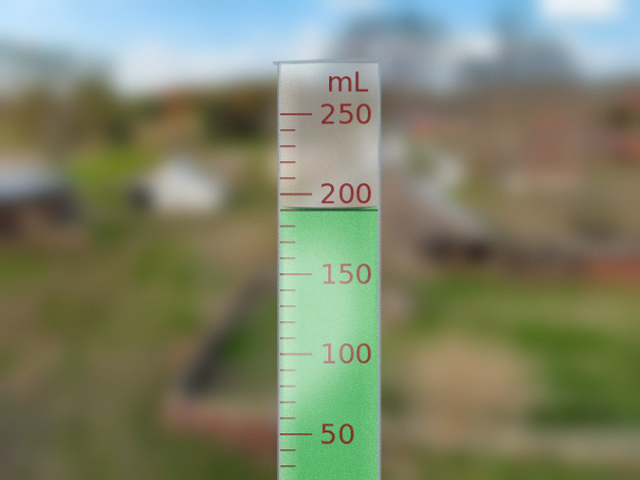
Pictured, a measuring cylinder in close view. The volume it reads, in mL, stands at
190 mL
